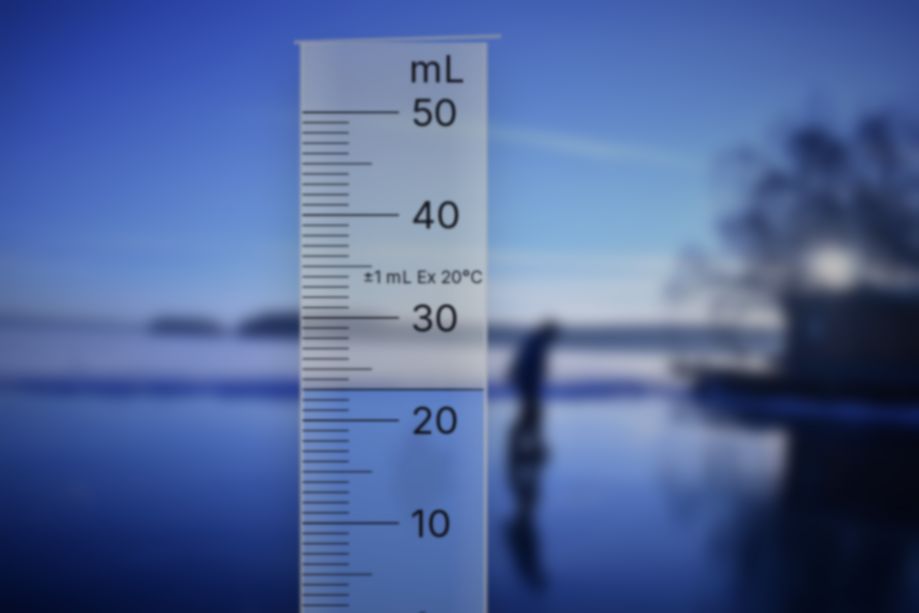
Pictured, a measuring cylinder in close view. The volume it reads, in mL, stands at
23 mL
